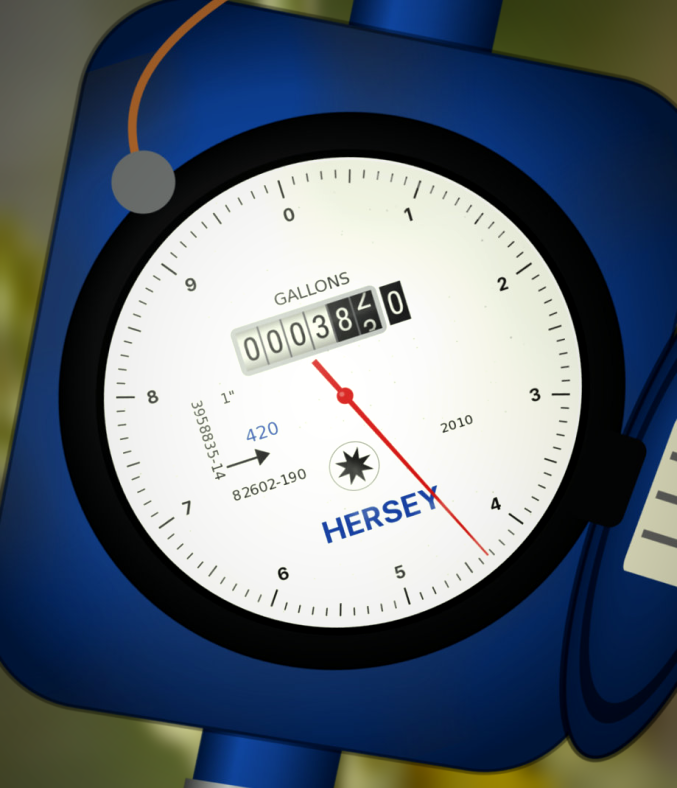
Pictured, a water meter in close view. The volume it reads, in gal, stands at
3824.3 gal
